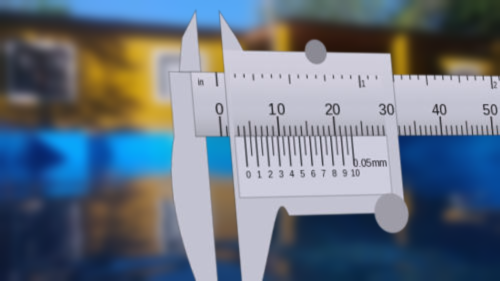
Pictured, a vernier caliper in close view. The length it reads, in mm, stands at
4.0 mm
